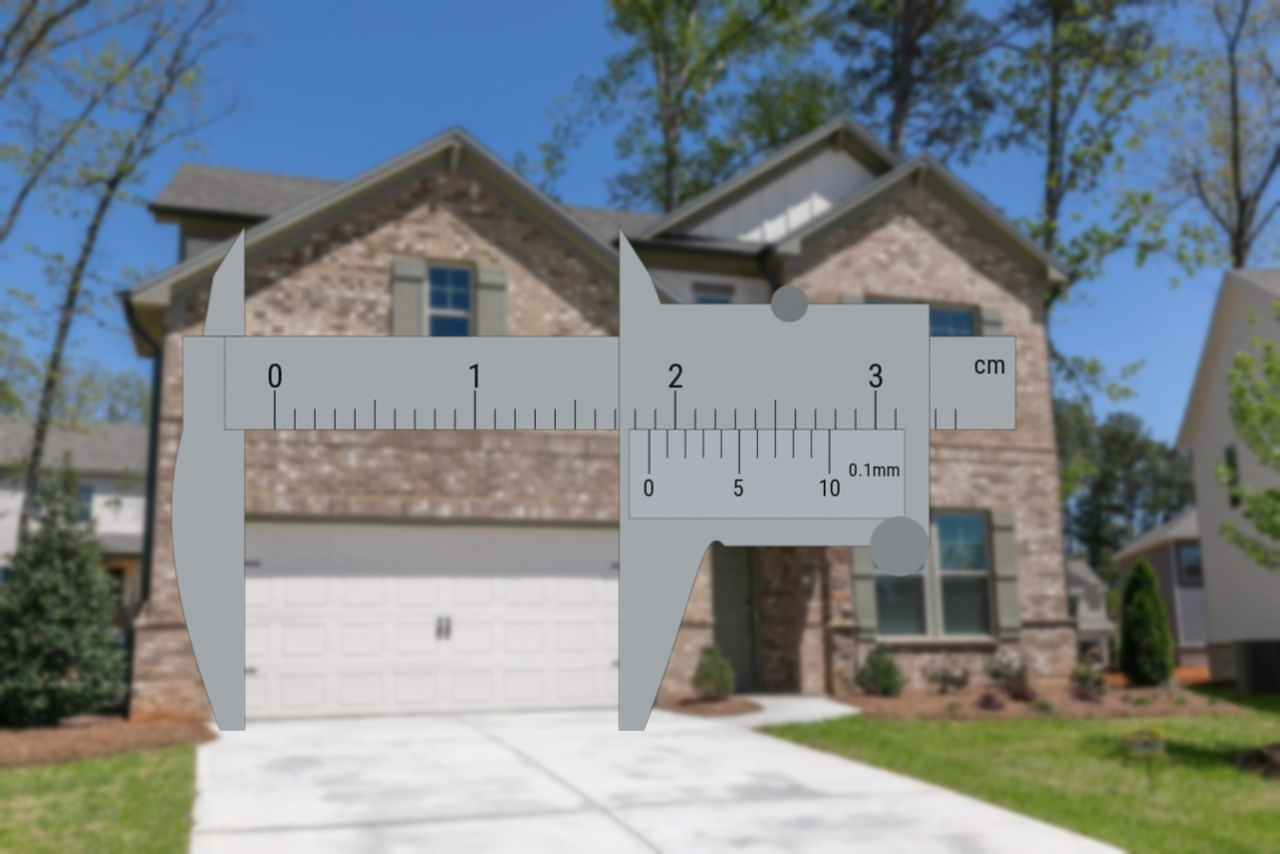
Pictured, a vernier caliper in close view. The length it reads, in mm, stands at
18.7 mm
